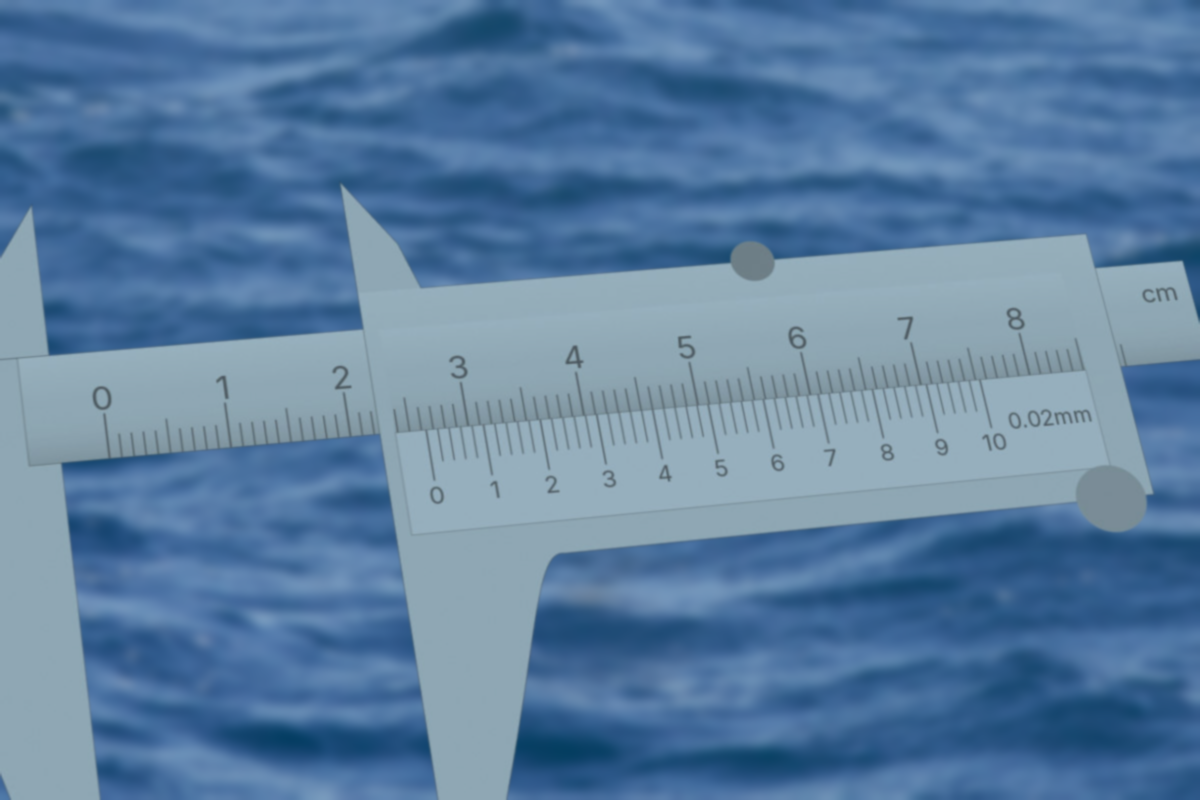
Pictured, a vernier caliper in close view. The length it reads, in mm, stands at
26.4 mm
